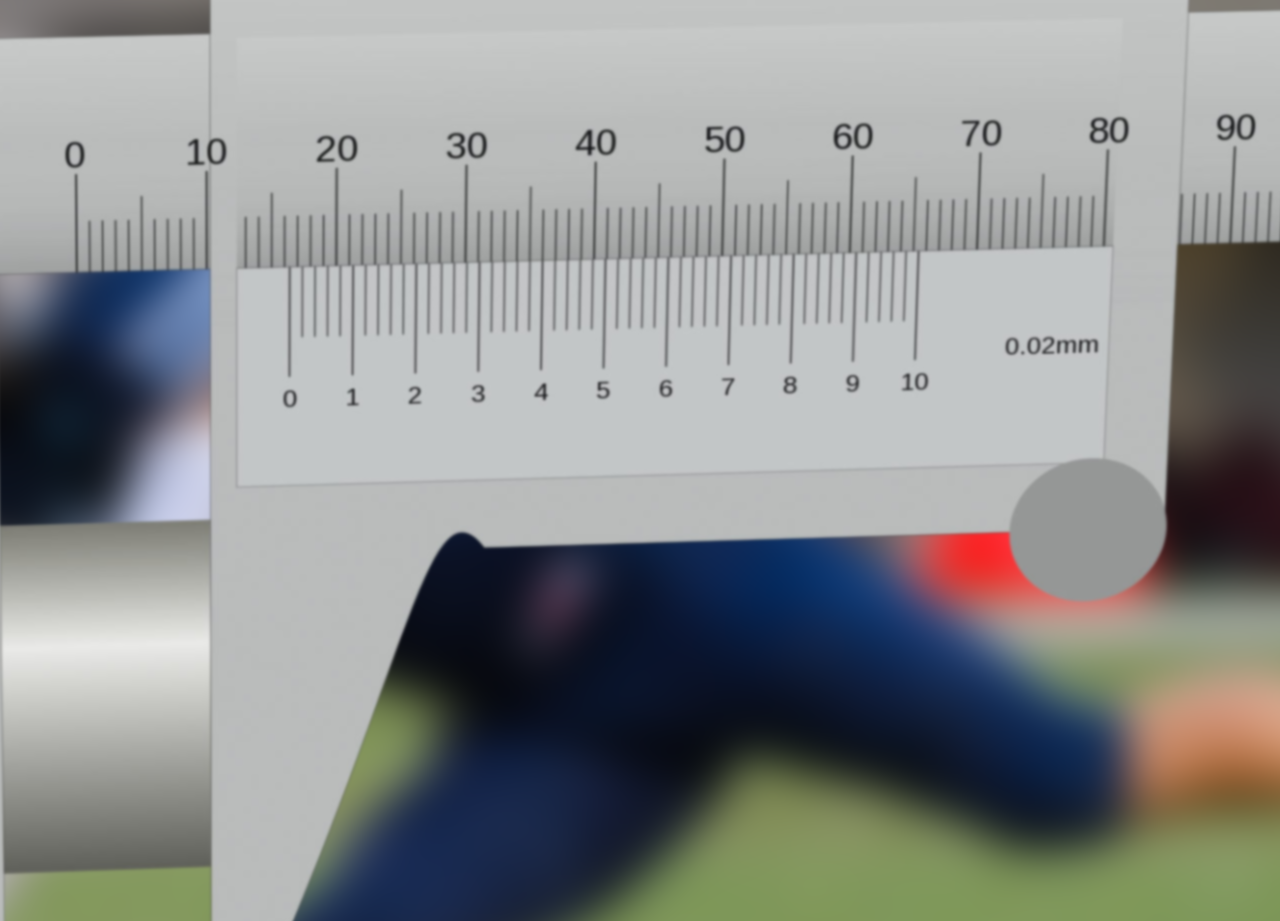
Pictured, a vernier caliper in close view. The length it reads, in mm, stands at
16.4 mm
